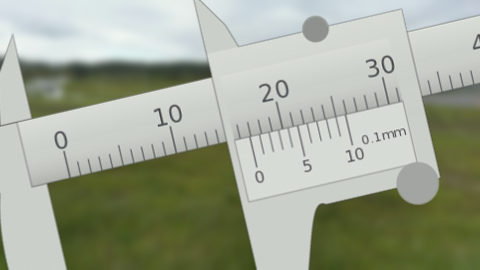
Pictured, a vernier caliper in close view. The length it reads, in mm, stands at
16.9 mm
